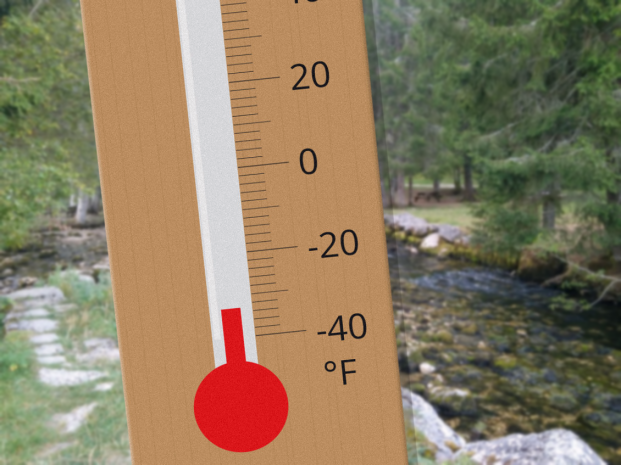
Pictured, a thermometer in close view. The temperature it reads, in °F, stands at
-33 °F
